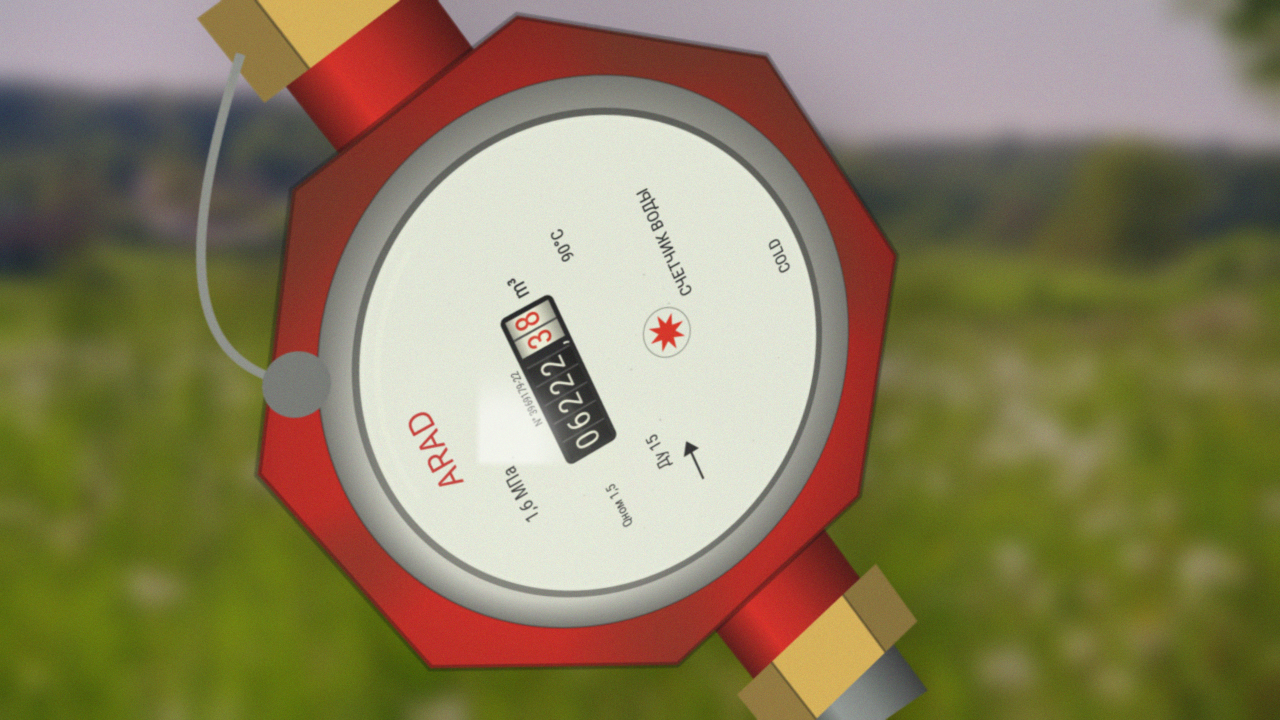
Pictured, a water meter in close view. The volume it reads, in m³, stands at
6222.38 m³
